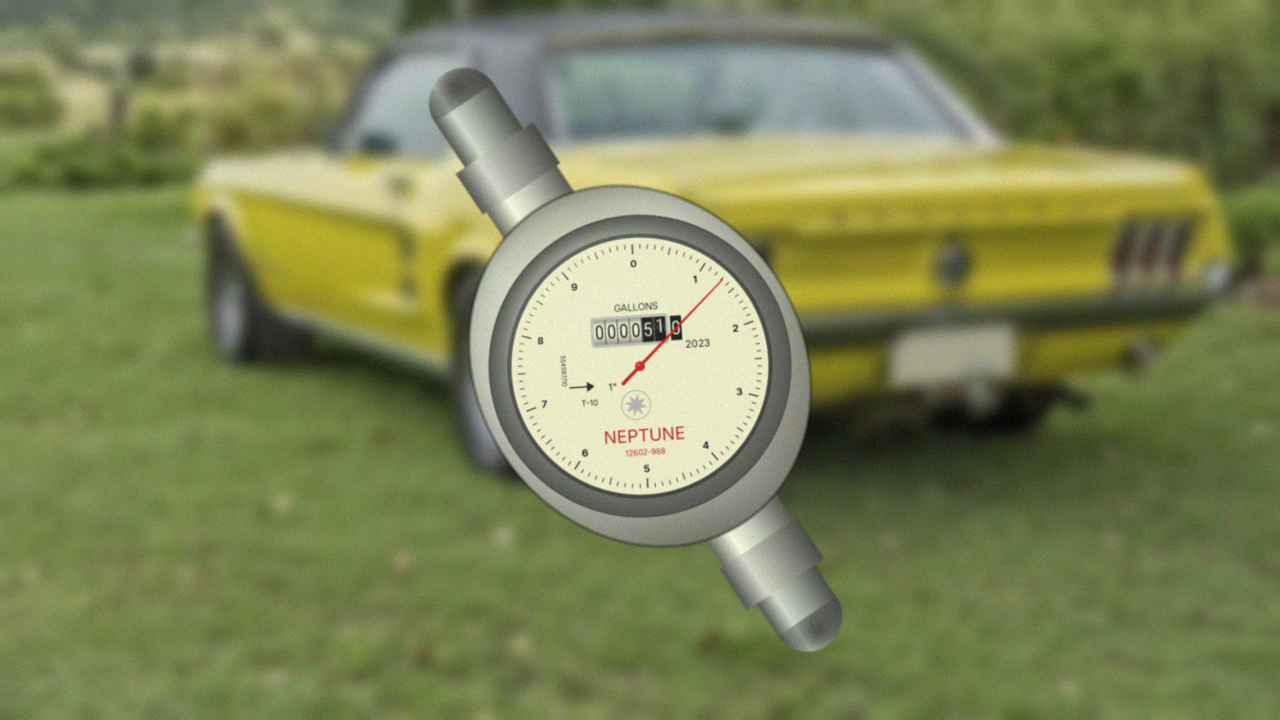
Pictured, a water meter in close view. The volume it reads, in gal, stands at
511.3 gal
